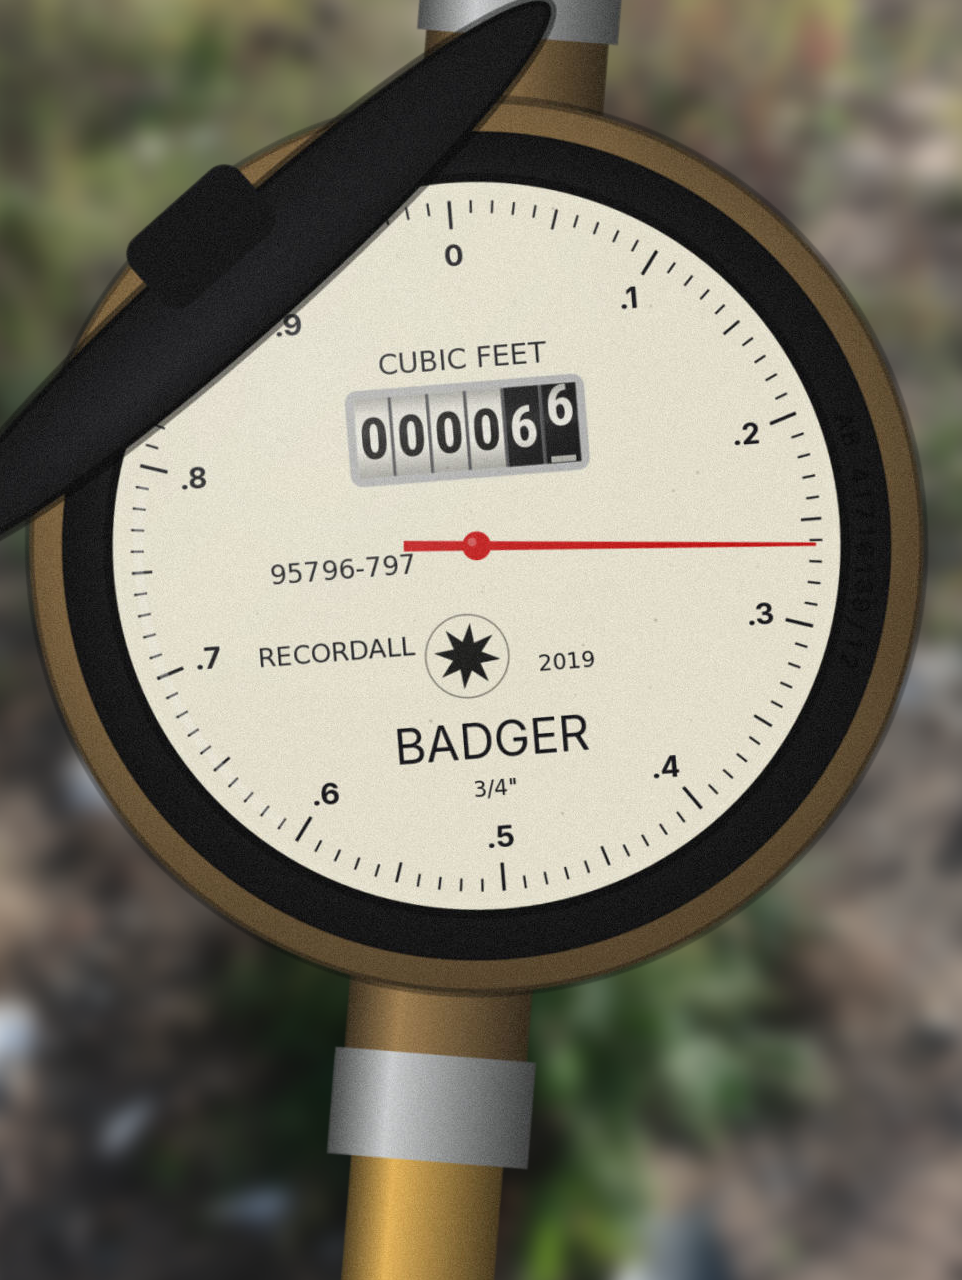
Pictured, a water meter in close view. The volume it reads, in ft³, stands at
66.26 ft³
